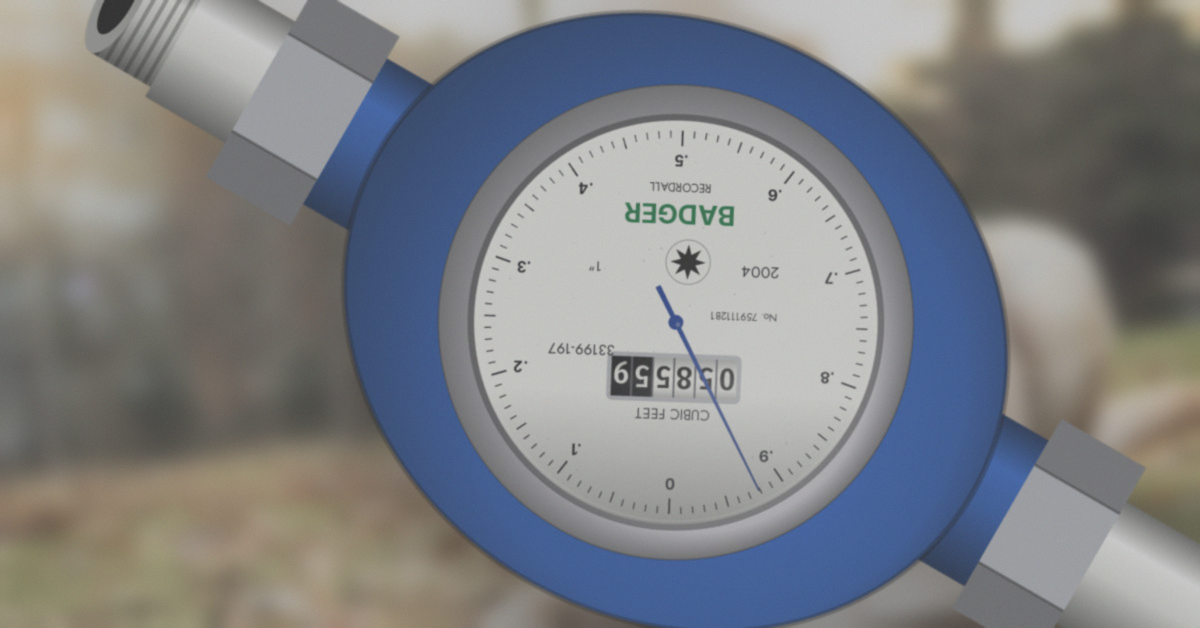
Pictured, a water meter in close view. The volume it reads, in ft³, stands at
58558.92 ft³
